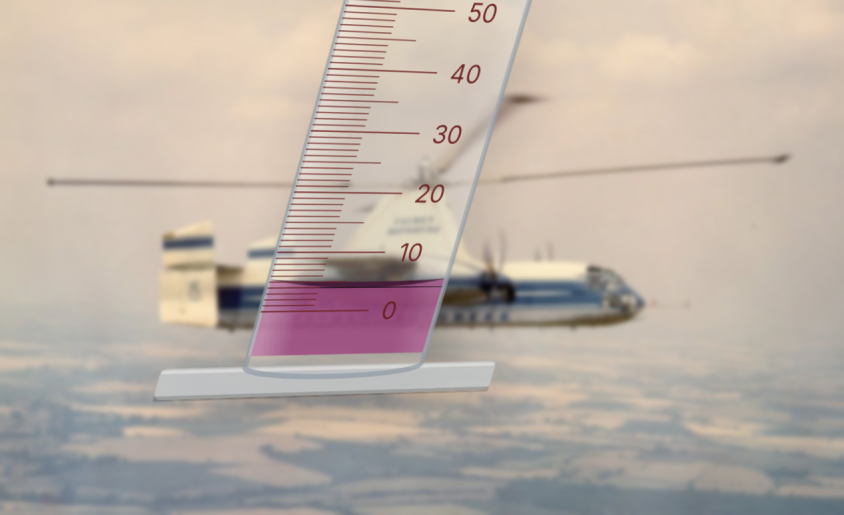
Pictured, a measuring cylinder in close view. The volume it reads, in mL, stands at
4 mL
